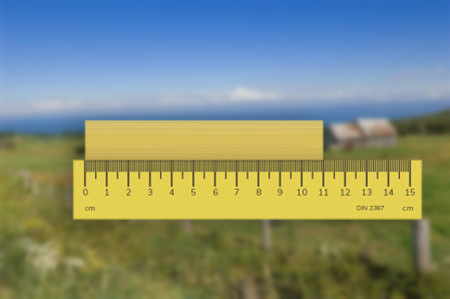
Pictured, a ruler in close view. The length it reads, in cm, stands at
11 cm
